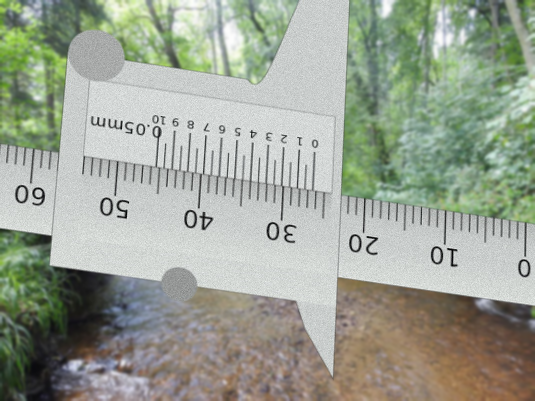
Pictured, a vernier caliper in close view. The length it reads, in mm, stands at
26.4 mm
